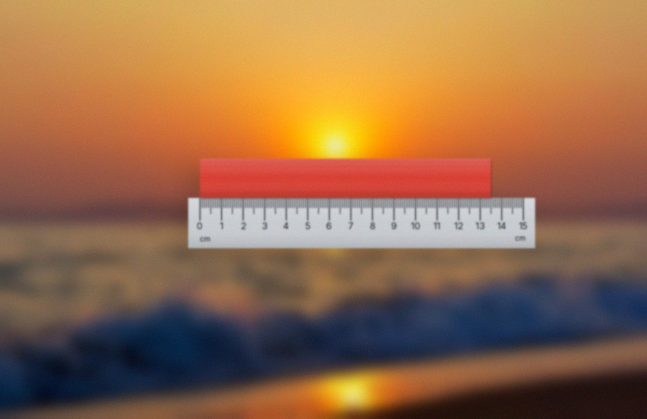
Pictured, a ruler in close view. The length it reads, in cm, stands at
13.5 cm
